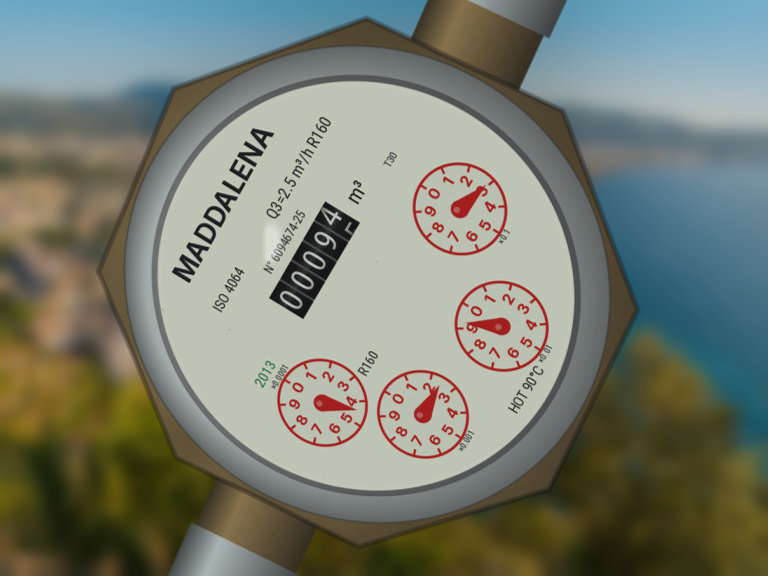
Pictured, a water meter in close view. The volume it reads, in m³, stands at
94.2924 m³
